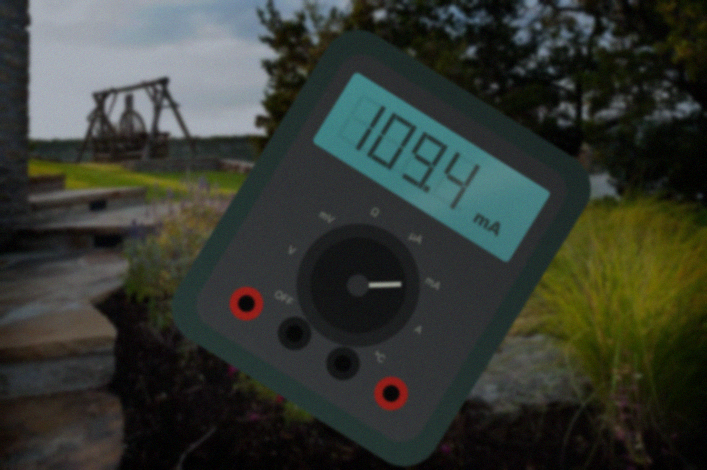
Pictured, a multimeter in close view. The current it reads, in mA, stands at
109.4 mA
